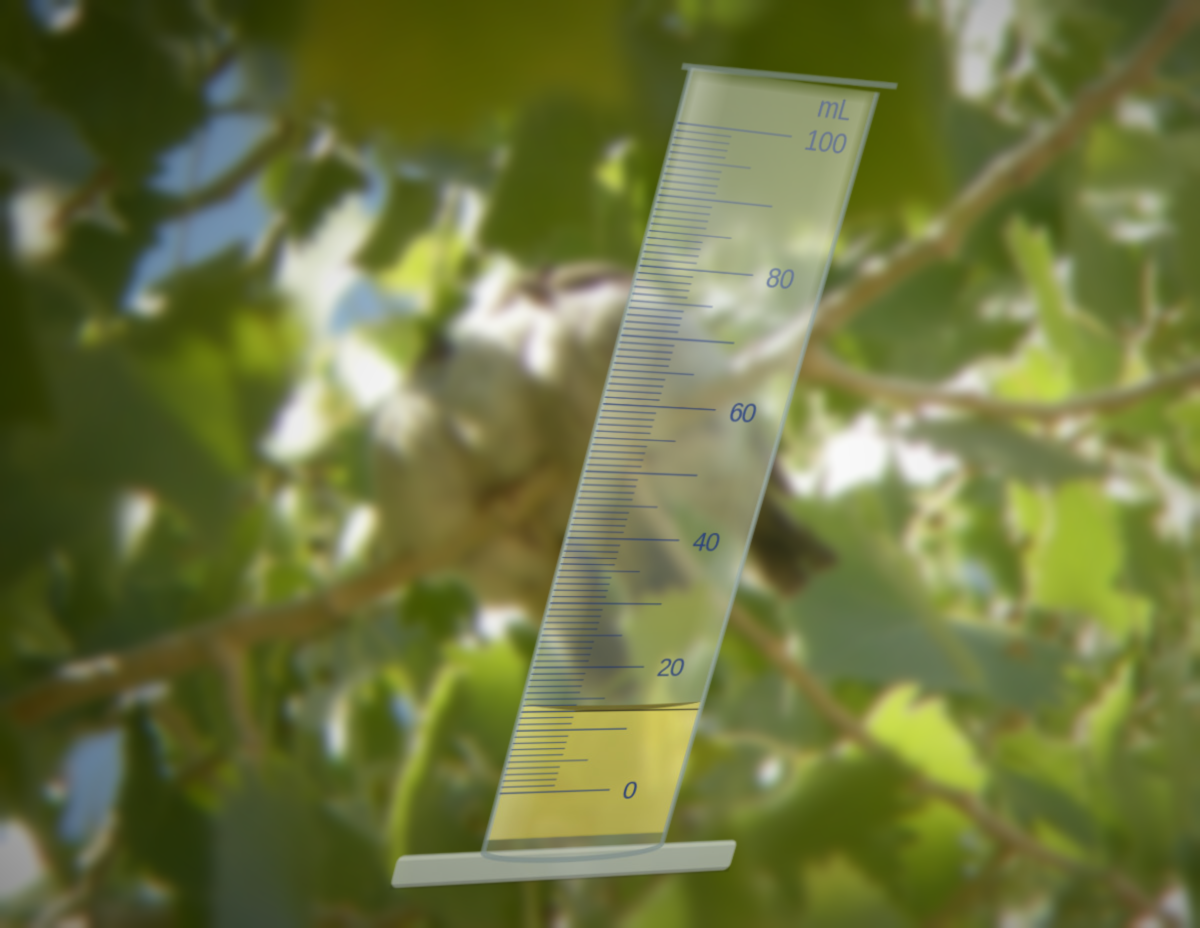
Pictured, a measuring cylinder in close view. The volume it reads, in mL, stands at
13 mL
